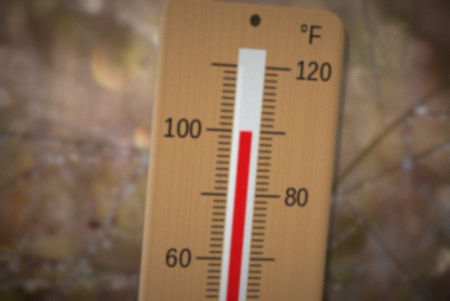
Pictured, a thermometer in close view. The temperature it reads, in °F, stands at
100 °F
